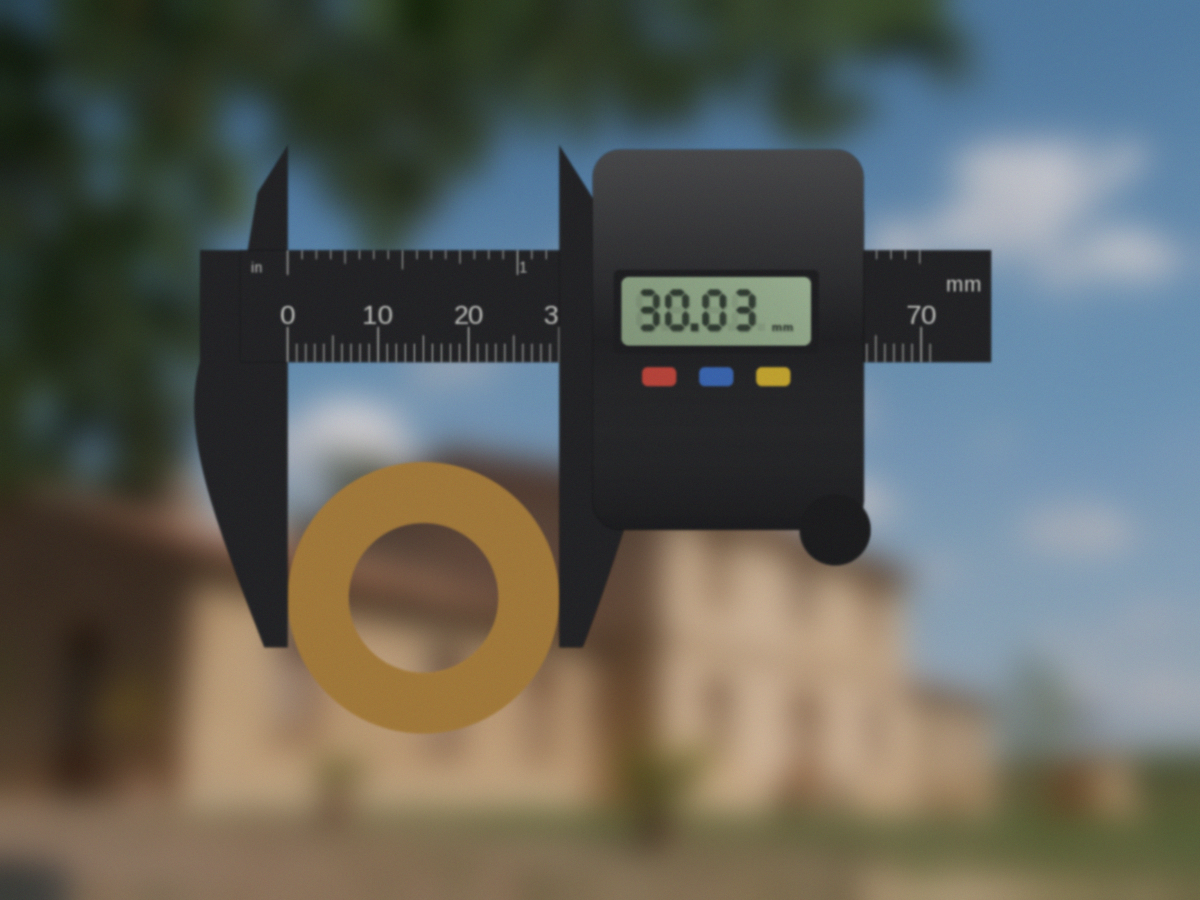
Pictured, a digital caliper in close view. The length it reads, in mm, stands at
30.03 mm
